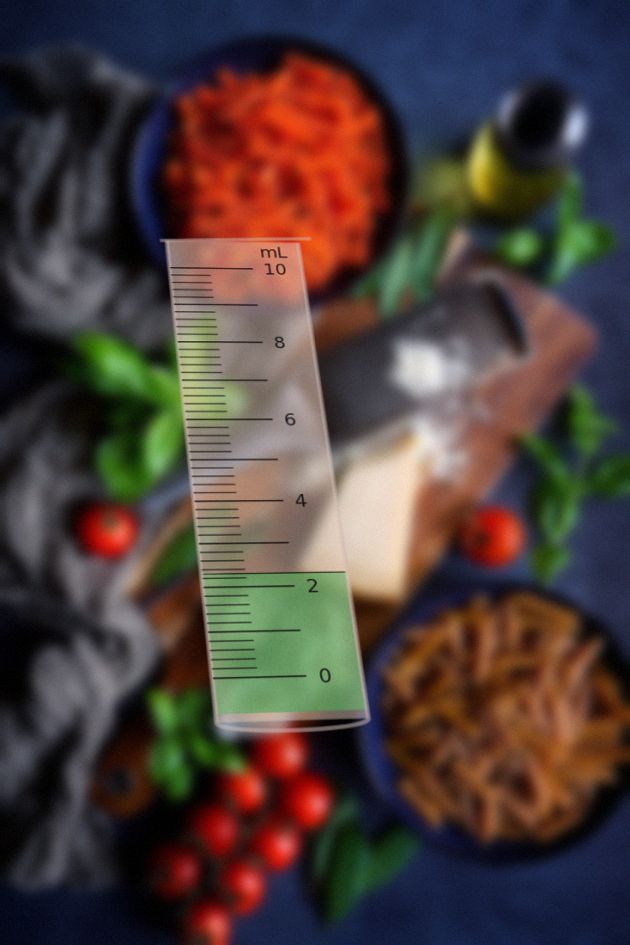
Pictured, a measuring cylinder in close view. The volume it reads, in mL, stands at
2.3 mL
